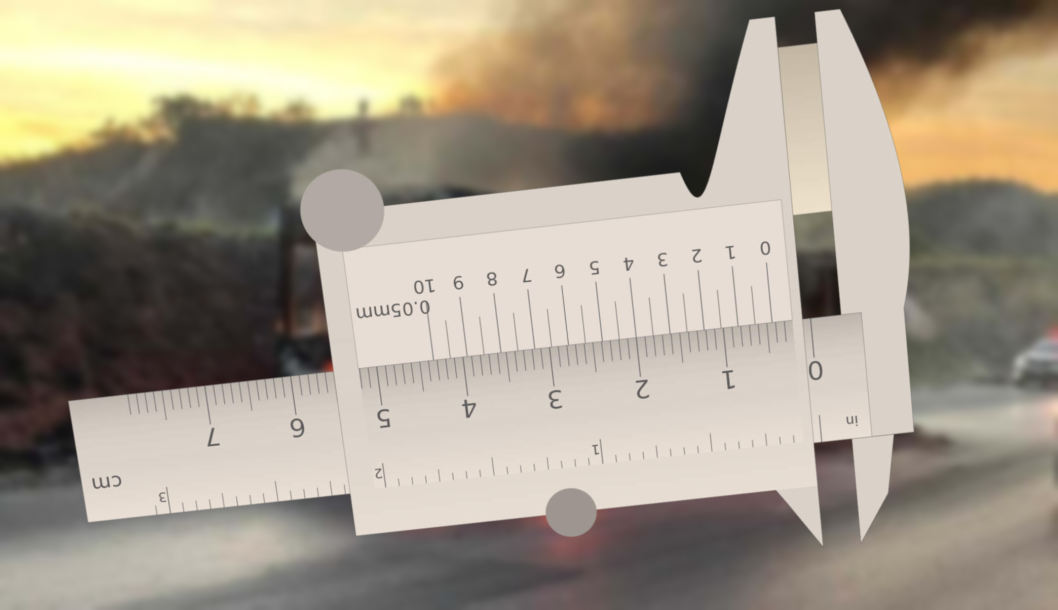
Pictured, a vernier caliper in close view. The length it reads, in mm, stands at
4.4 mm
